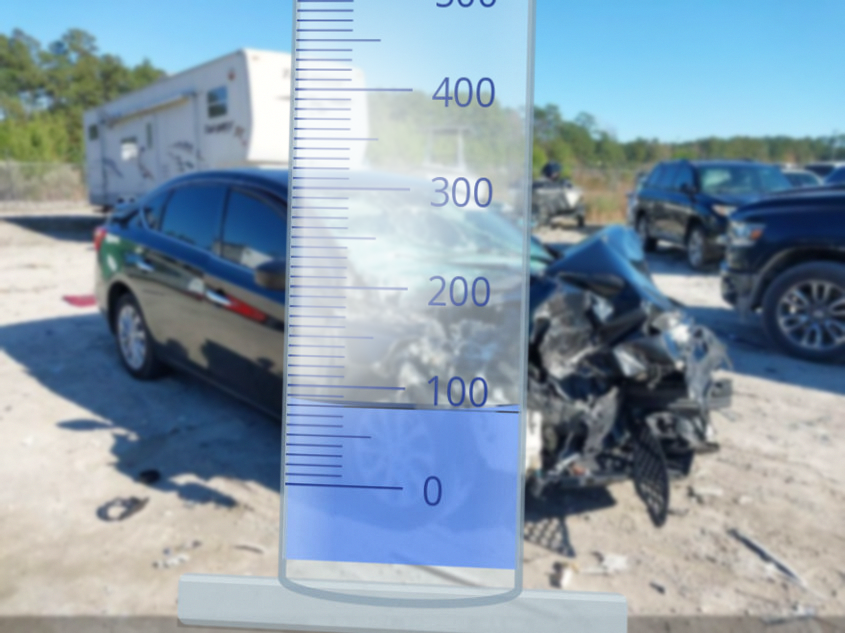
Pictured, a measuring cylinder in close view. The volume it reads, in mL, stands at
80 mL
